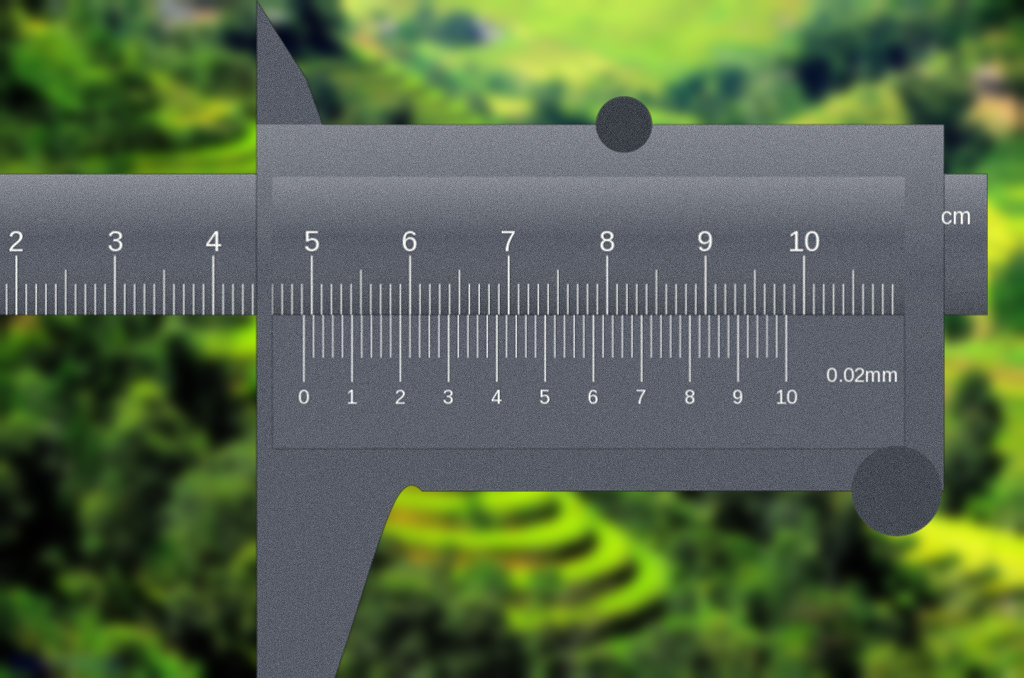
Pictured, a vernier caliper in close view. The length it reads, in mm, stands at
49.2 mm
